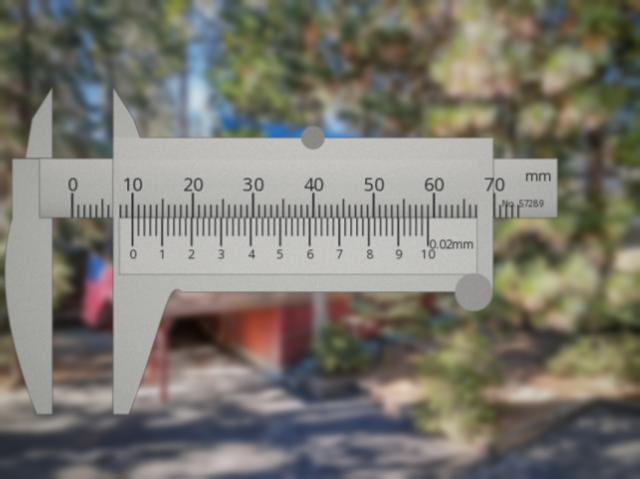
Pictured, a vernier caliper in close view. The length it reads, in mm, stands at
10.0 mm
